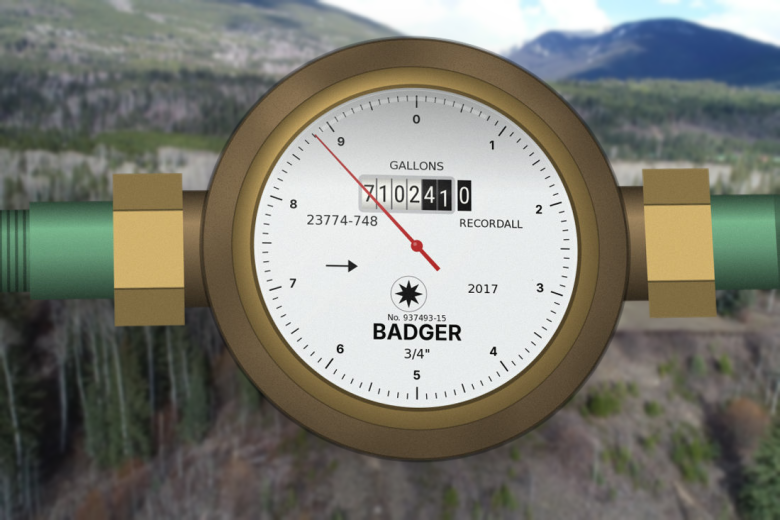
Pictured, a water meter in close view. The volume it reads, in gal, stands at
7102408.8 gal
